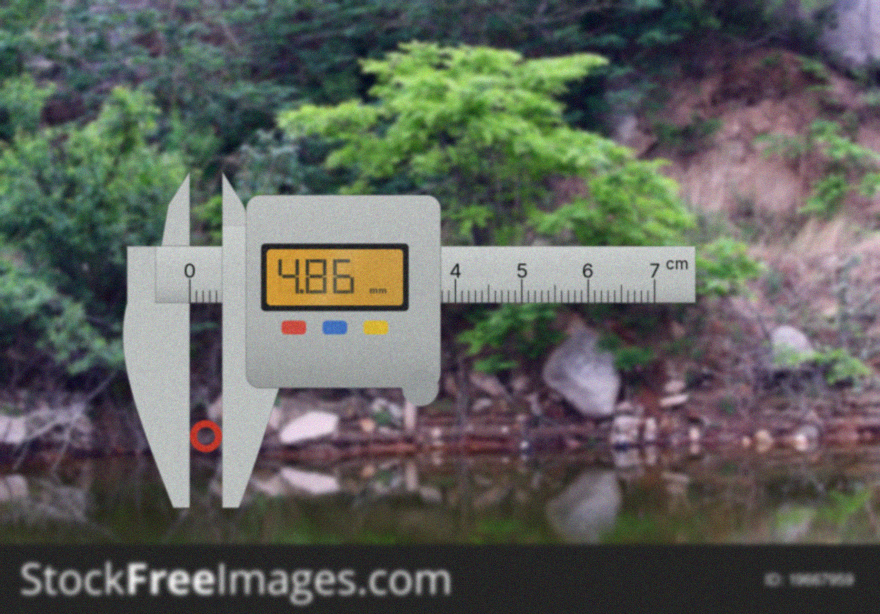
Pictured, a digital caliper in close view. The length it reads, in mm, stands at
4.86 mm
